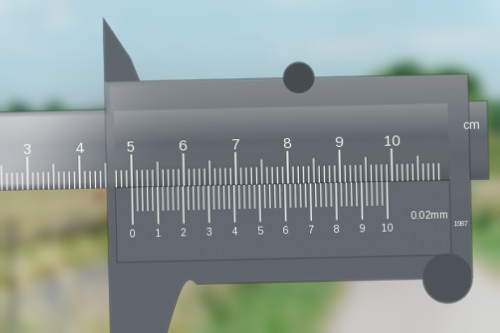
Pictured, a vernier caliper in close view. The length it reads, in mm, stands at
50.0 mm
